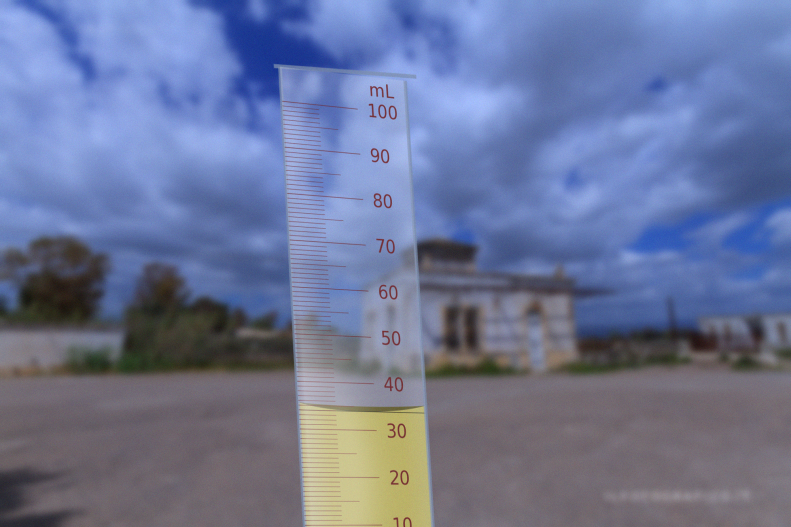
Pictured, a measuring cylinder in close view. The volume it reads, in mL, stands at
34 mL
